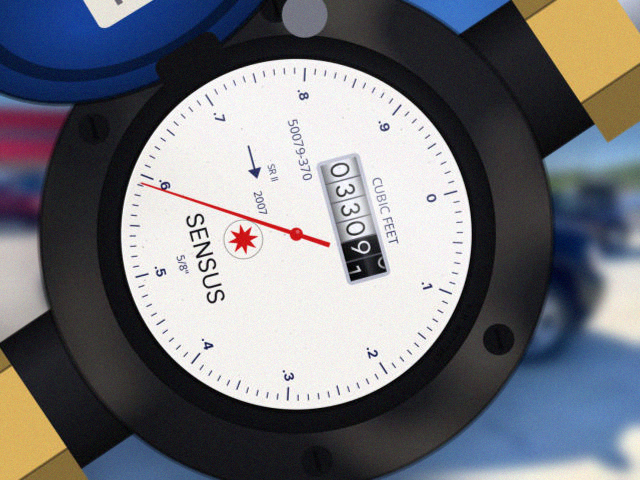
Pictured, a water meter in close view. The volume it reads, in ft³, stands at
33090.59 ft³
